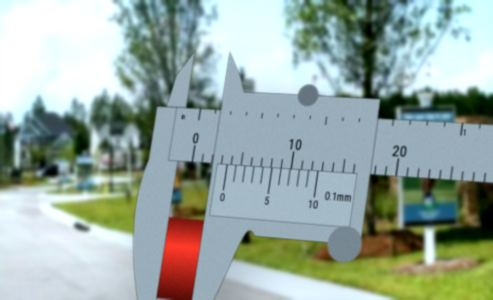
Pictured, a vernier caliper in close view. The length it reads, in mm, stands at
3.6 mm
